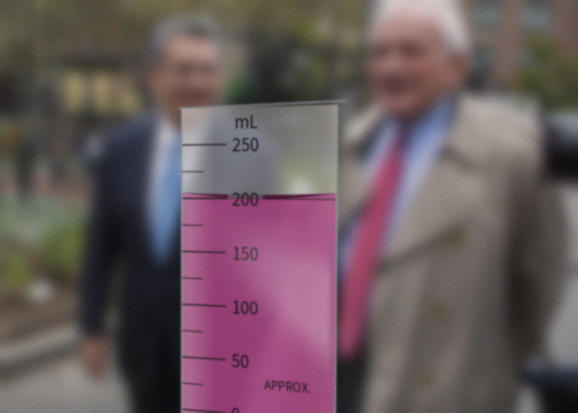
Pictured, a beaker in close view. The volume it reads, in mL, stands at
200 mL
